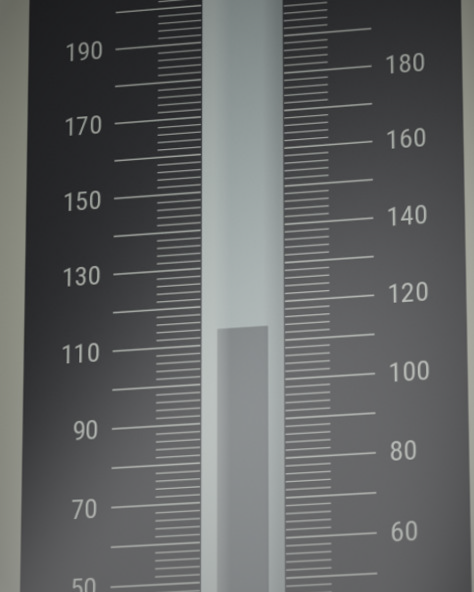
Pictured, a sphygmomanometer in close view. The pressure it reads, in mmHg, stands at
114 mmHg
